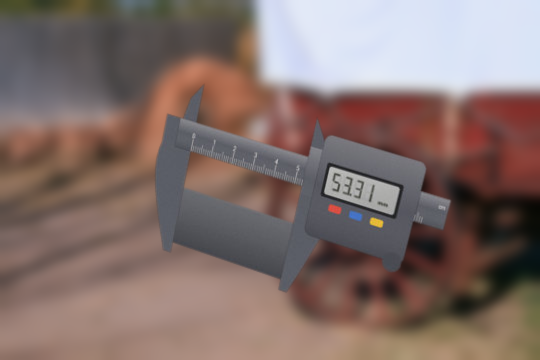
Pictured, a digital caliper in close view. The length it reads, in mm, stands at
53.31 mm
